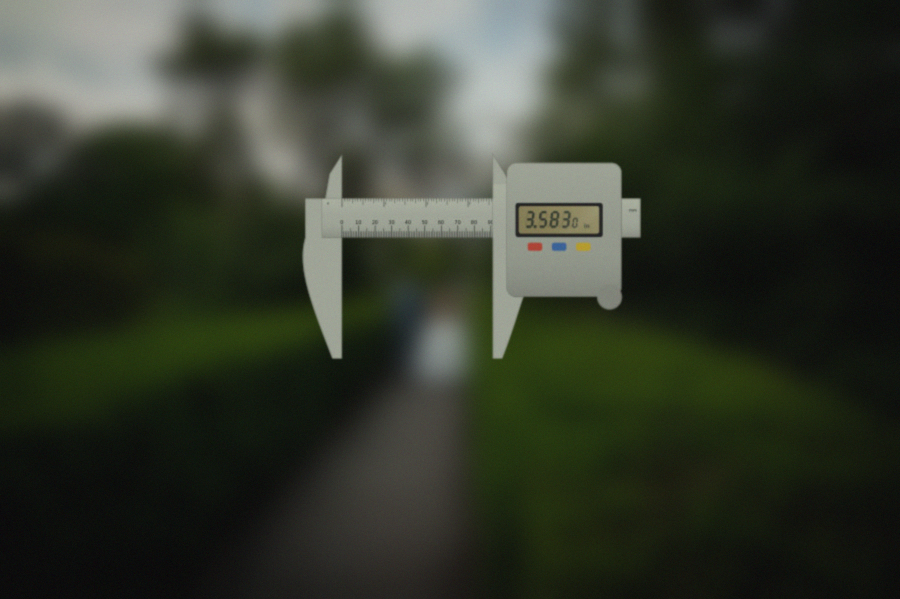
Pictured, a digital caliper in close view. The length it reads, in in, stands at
3.5830 in
